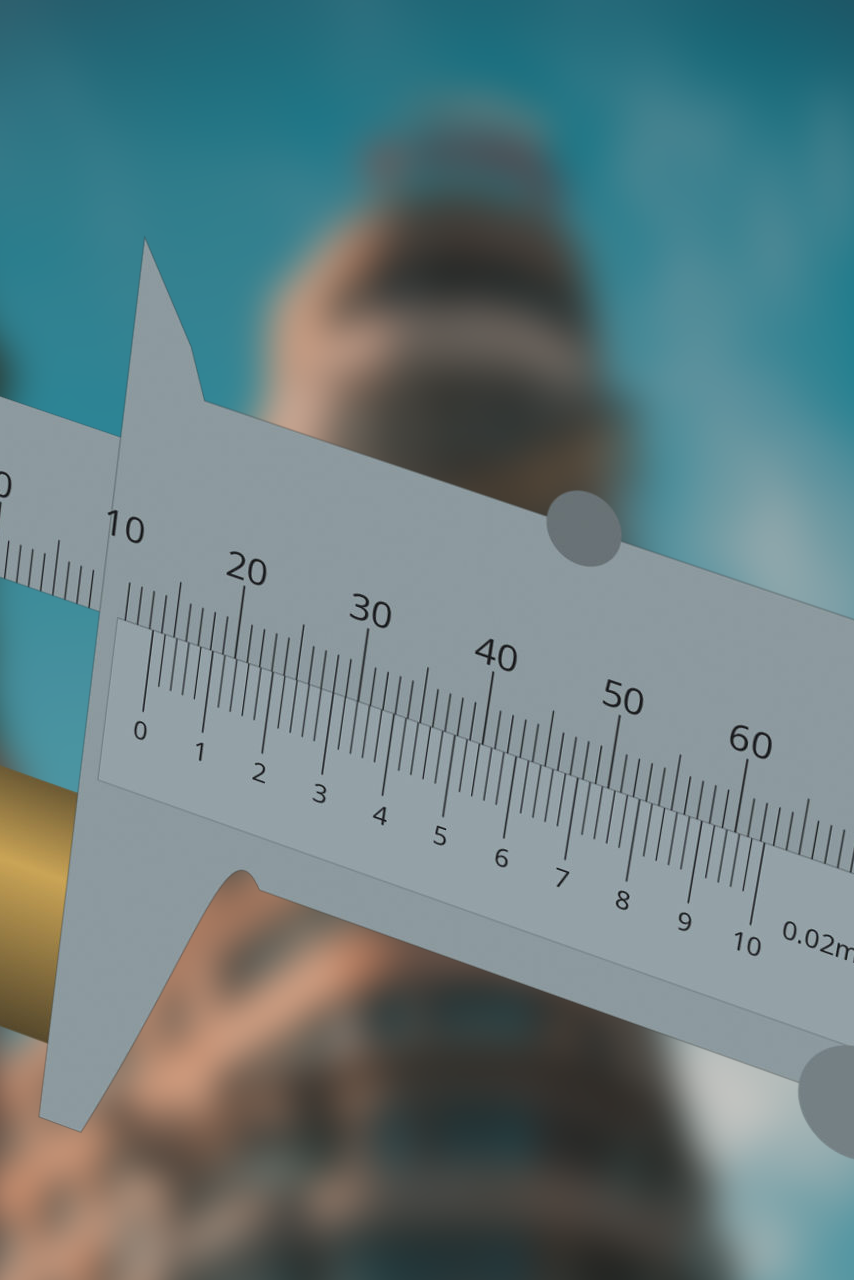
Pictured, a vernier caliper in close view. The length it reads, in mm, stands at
13.3 mm
